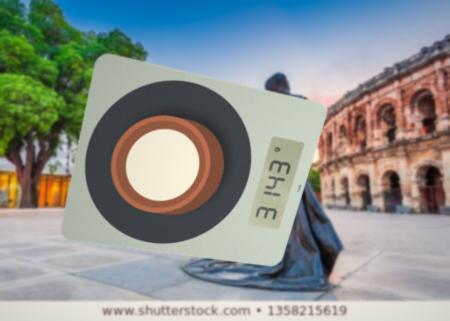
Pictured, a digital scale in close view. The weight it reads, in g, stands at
3143 g
